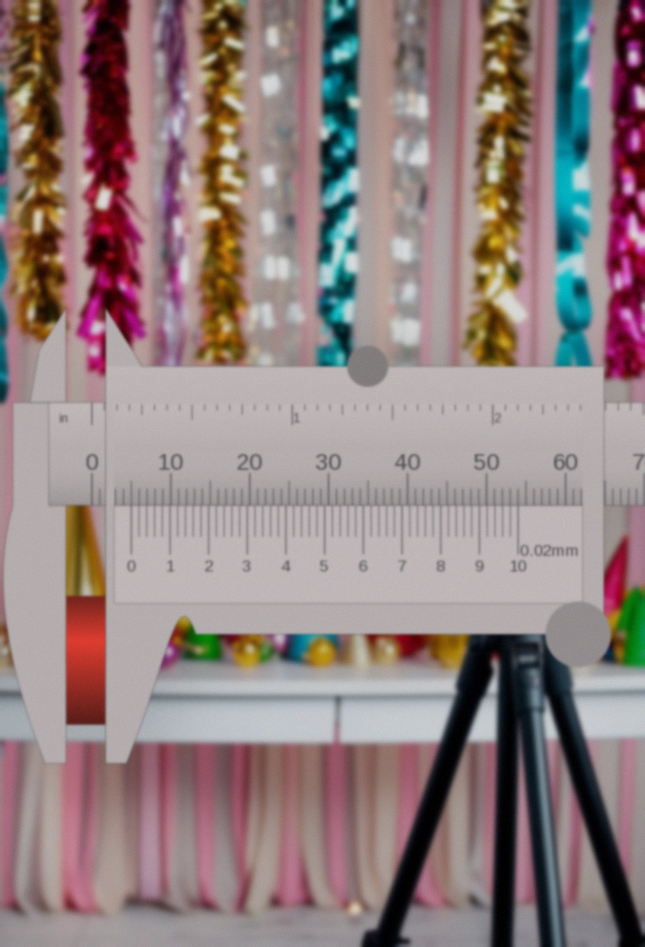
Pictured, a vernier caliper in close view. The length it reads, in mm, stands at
5.0 mm
